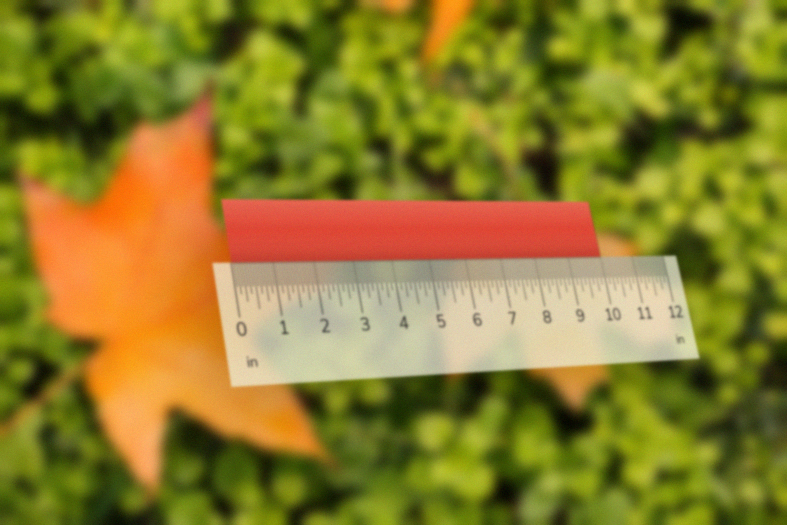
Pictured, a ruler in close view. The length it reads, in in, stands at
10 in
